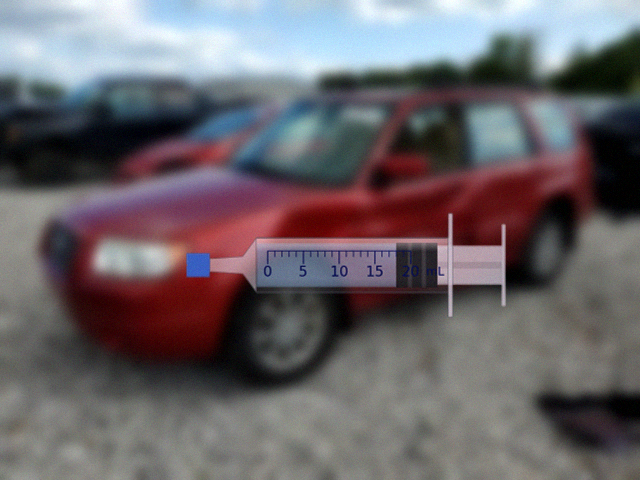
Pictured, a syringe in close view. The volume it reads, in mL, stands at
18 mL
